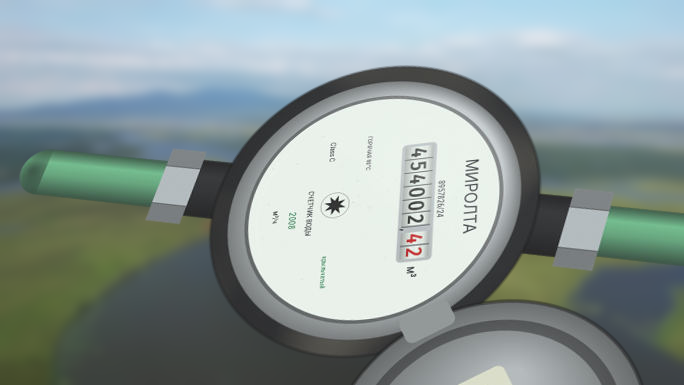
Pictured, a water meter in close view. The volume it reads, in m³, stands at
454002.42 m³
